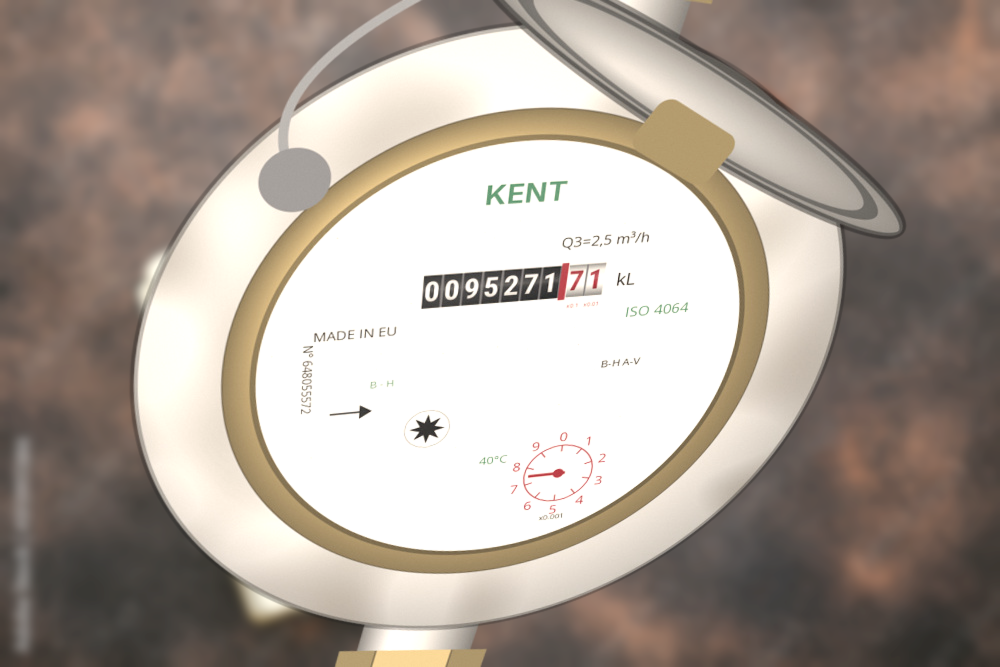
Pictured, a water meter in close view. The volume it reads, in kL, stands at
95271.717 kL
